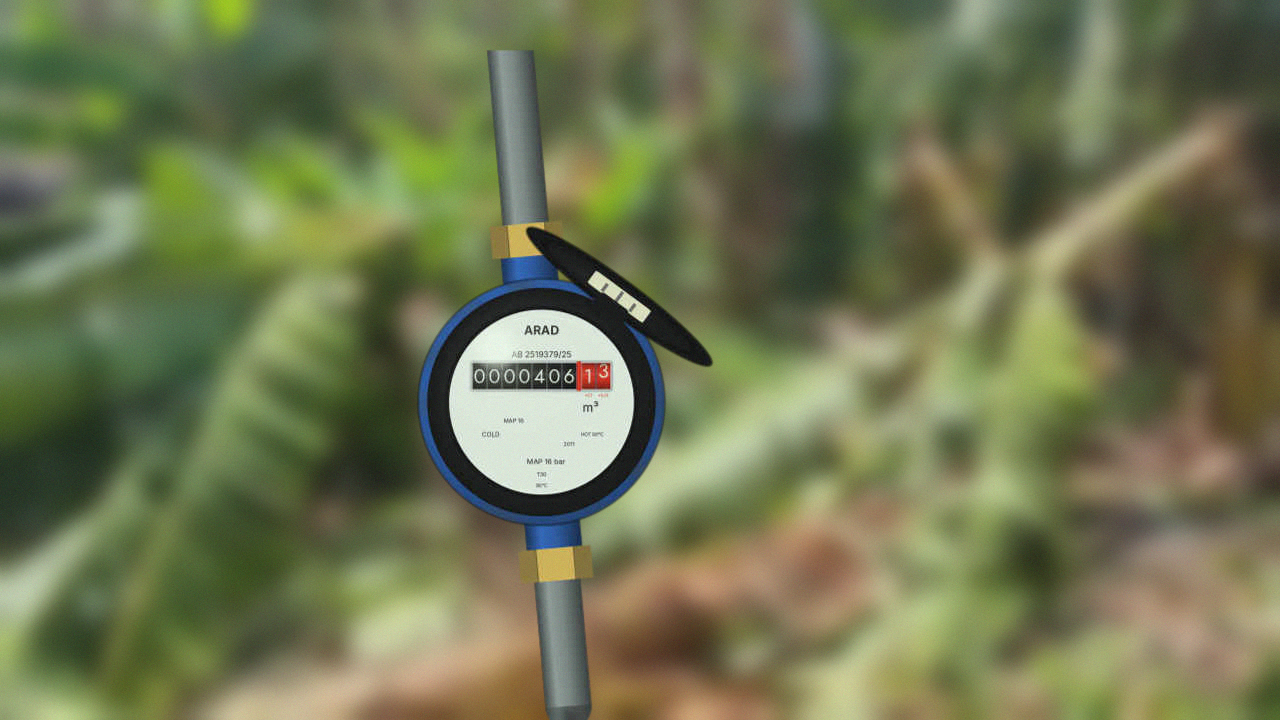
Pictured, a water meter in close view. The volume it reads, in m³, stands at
406.13 m³
